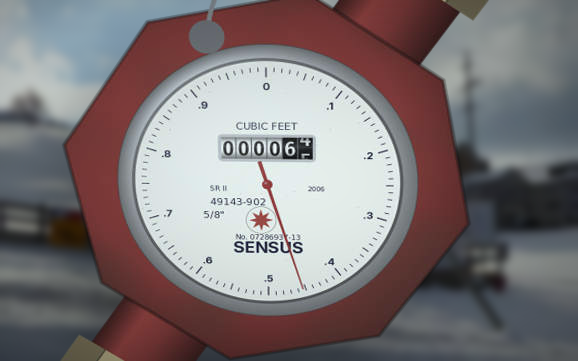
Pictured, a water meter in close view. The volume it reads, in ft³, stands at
64.45 ft³
